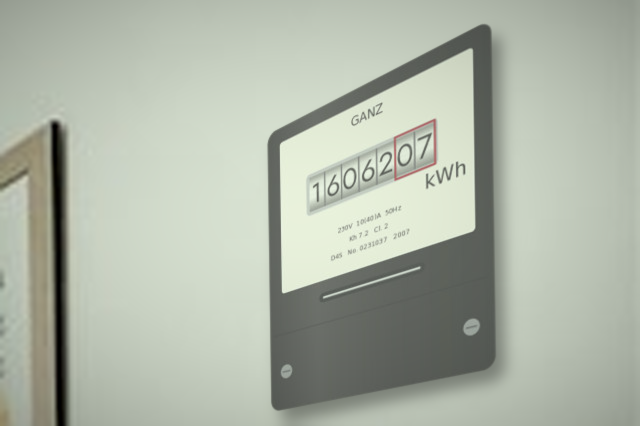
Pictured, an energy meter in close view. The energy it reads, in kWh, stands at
16062.07 kWh
